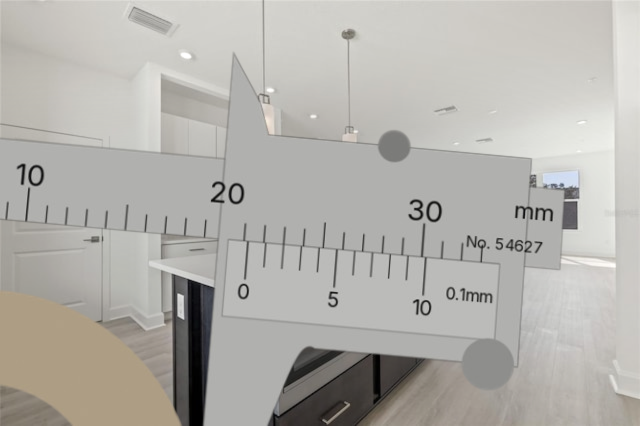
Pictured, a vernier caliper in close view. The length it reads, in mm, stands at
21.2 mm
